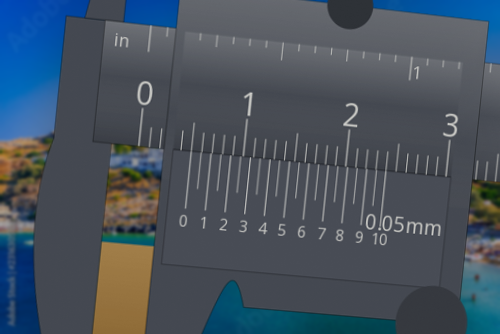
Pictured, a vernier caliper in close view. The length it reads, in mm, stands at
5.0 mm
